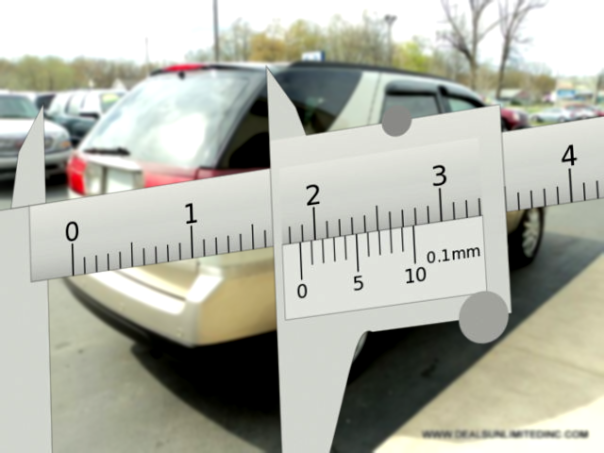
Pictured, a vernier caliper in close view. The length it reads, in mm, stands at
18.8 mm
